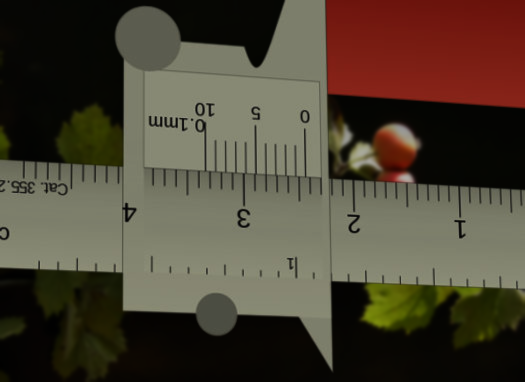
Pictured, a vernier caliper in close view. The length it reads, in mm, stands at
24.4 mm
